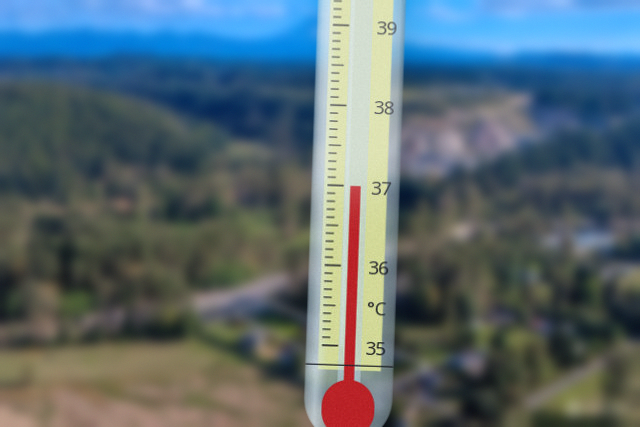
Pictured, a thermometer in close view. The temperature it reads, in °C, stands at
37 °C
